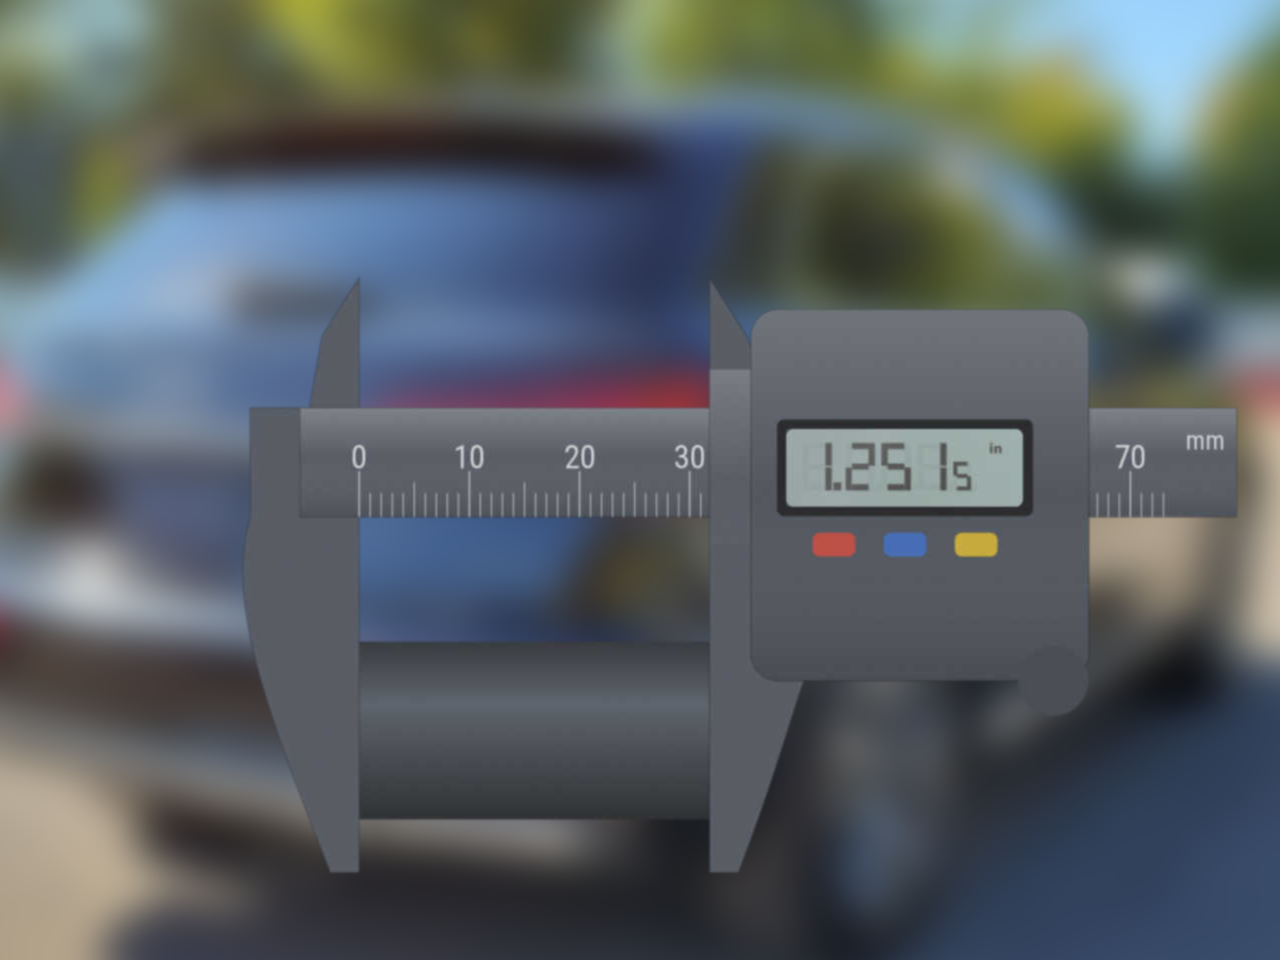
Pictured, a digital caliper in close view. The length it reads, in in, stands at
1.2515 in
